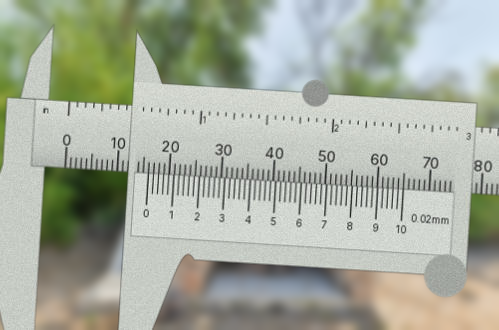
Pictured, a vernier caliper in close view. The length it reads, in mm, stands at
16.0 mm
